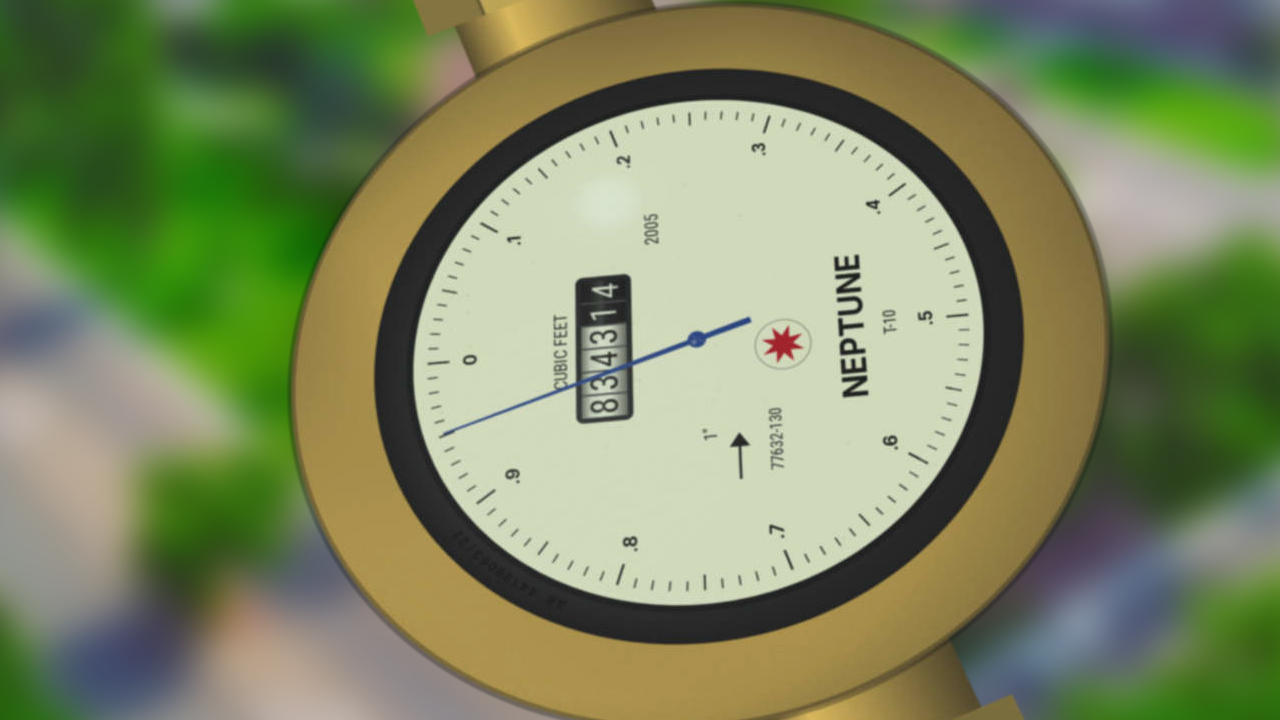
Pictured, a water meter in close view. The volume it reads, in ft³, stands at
834313.95 ft³
